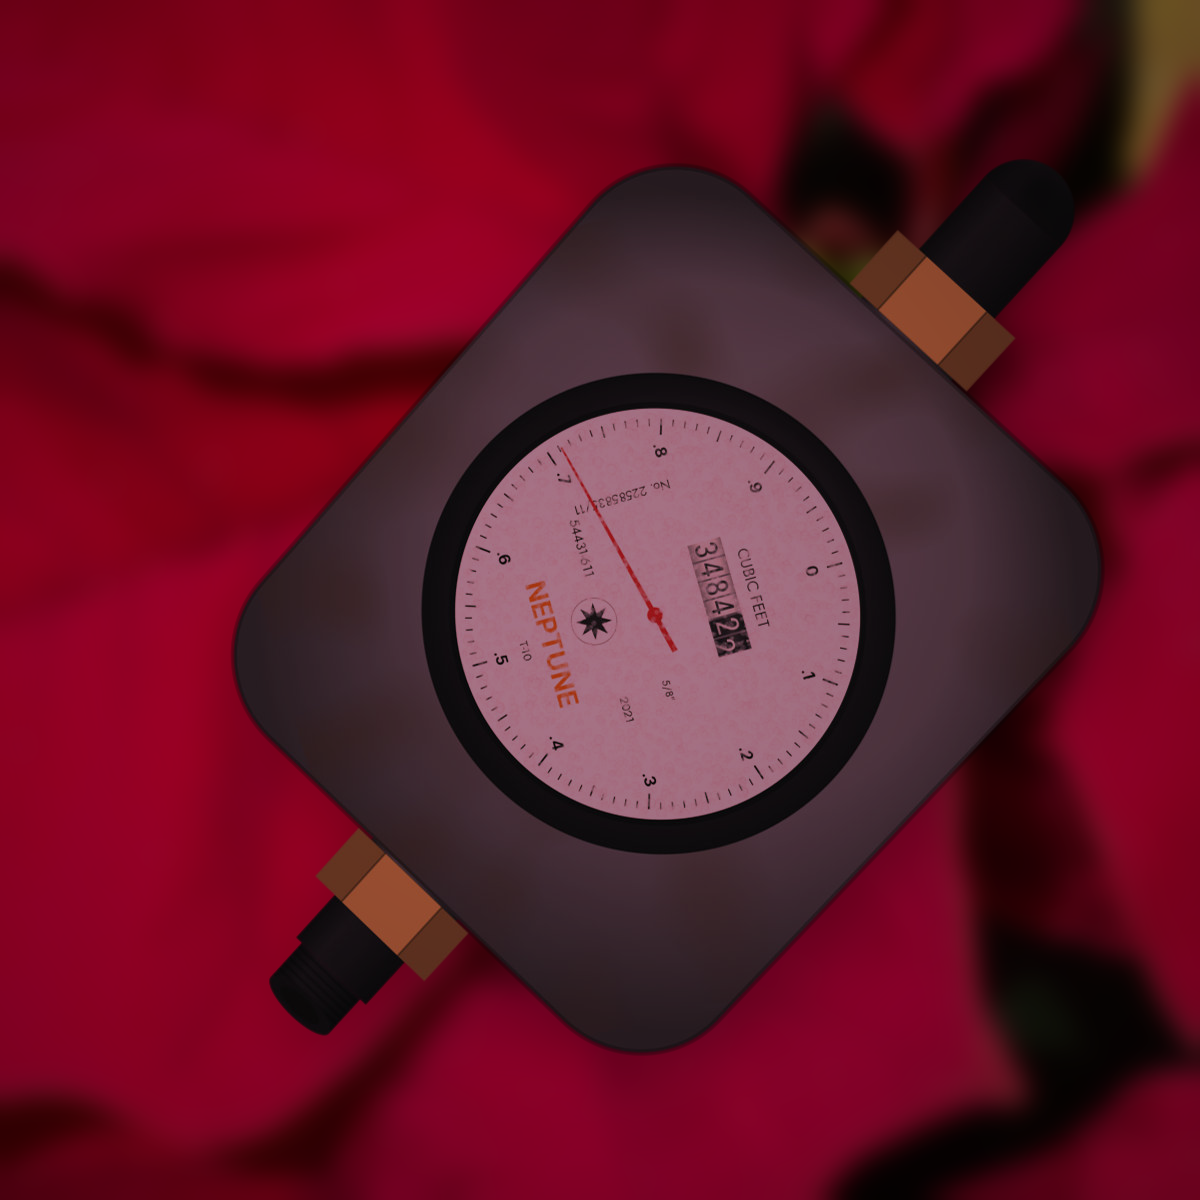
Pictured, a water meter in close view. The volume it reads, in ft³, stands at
348421.71 ft³
